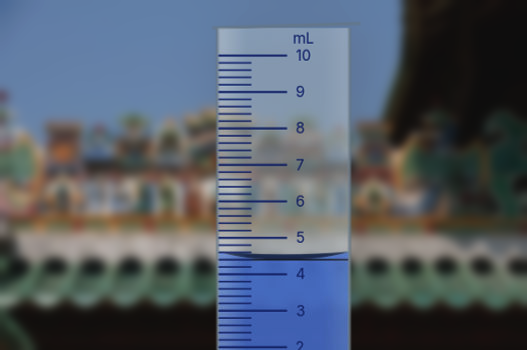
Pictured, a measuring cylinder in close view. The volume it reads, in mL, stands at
4.4 mL
